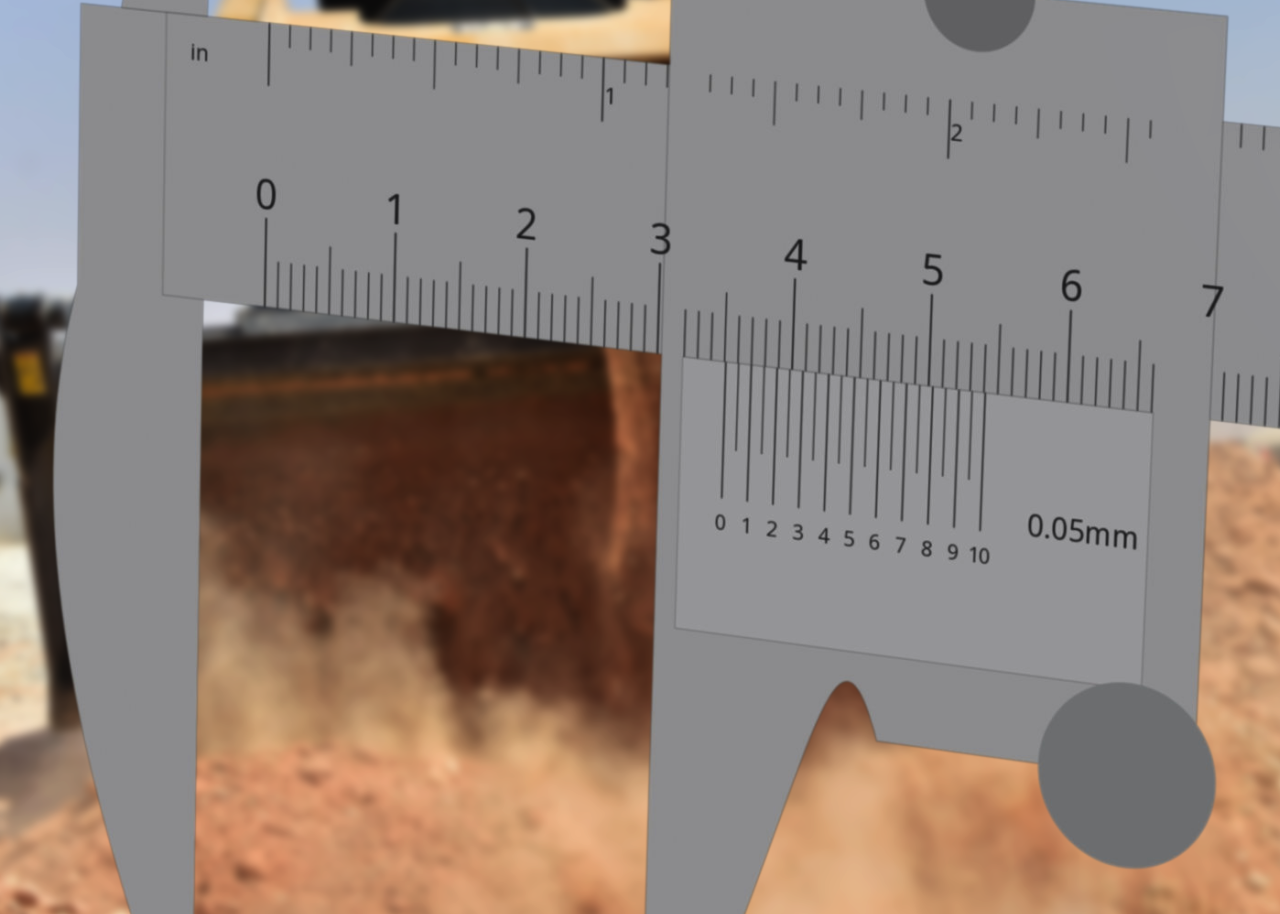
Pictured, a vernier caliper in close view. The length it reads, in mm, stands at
35.1 mm
